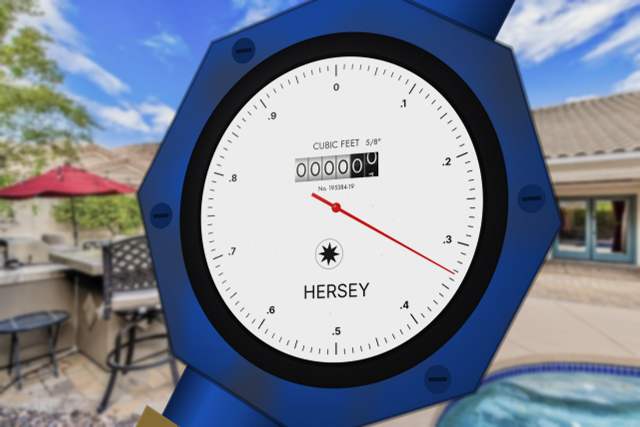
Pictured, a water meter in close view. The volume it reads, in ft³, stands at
0.33 ft³
